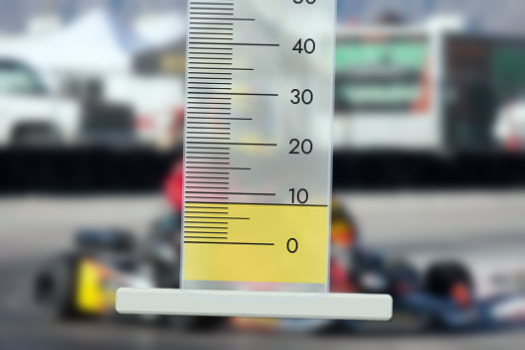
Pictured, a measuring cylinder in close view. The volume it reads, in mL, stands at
8 mL
